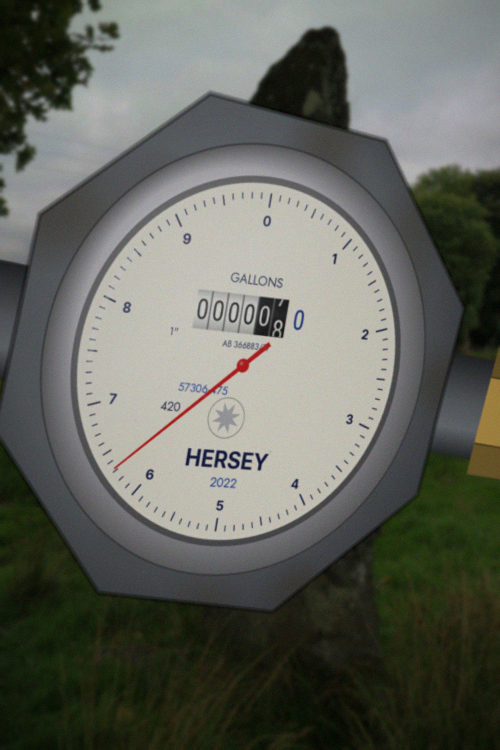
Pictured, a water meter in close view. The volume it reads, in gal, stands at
76.3 gal
